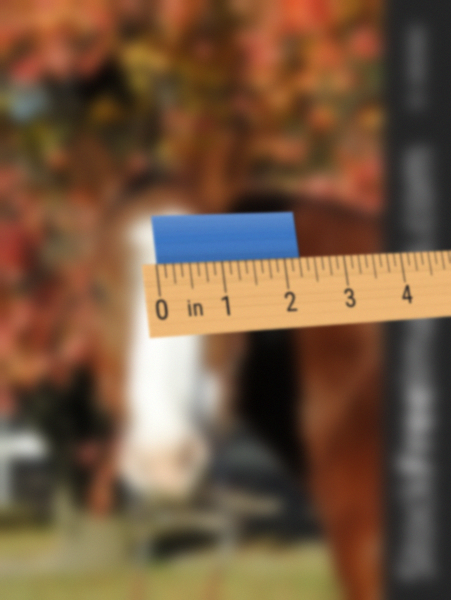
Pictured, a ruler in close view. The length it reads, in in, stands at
2.25 in
